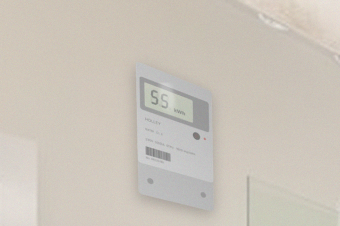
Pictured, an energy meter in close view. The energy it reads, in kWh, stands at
55 kWh
